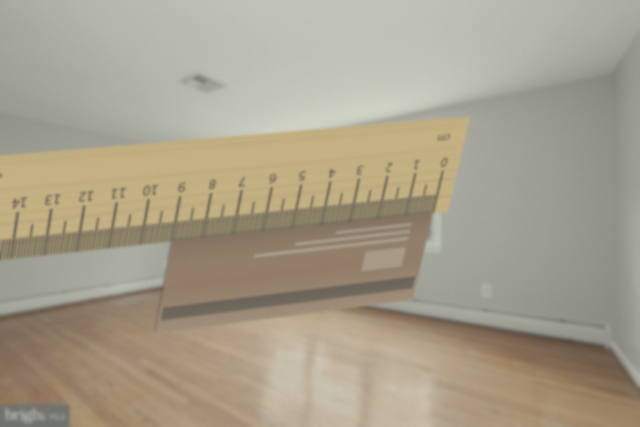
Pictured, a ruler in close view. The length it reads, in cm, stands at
9 cm
